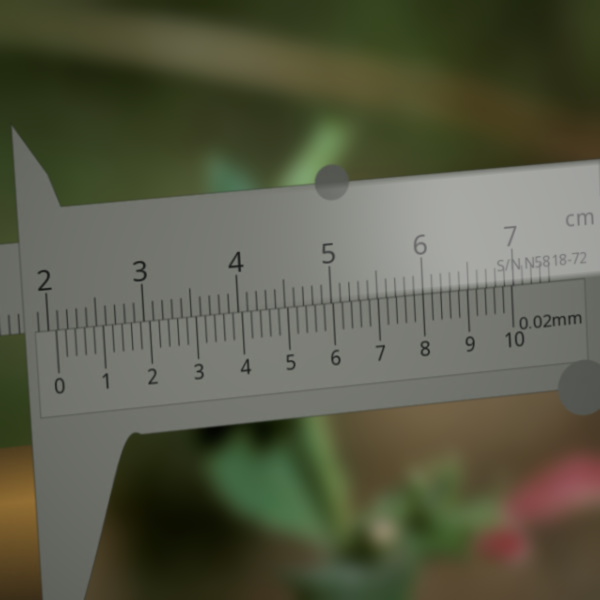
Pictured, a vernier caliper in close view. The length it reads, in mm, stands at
20.8 mm
